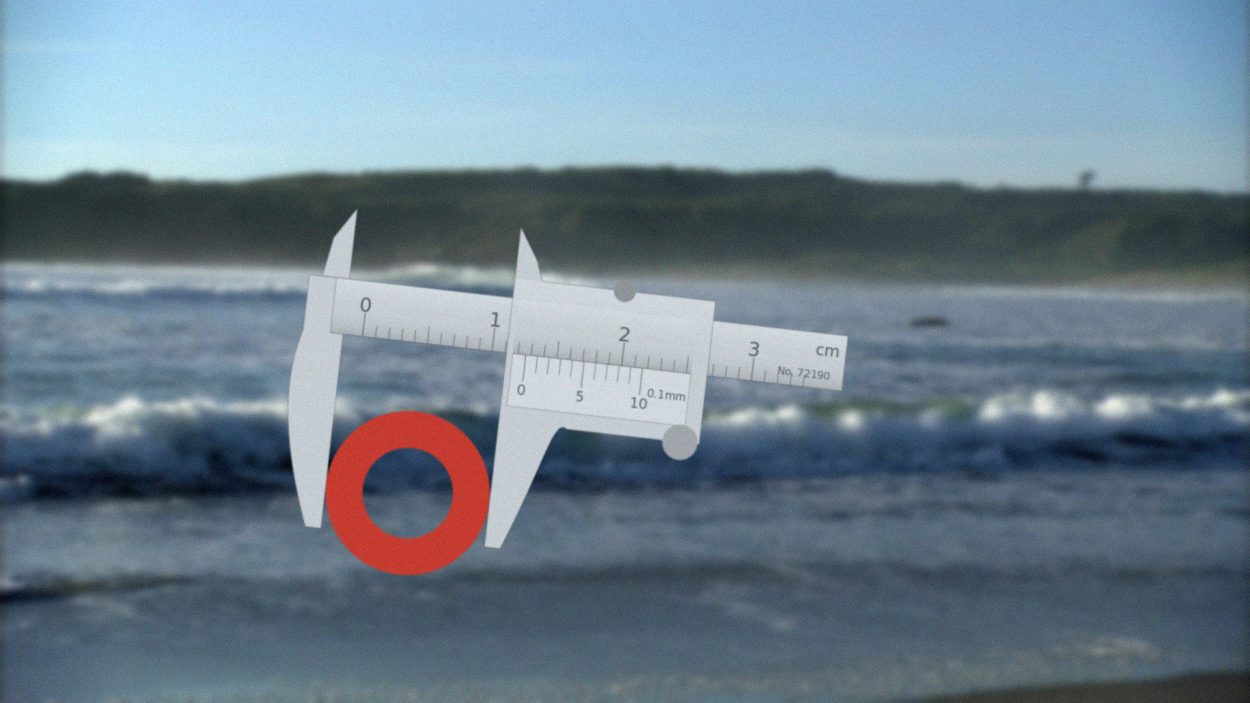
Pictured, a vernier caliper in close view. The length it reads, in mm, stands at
12.6 mm
